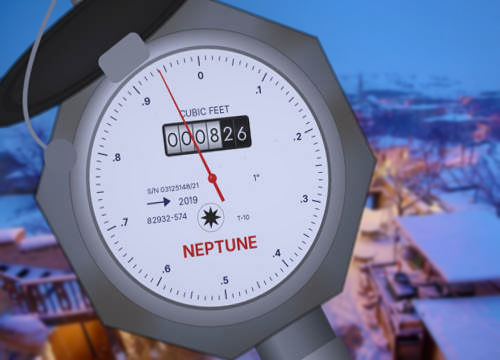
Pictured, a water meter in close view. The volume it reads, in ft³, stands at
825.94 ft³
